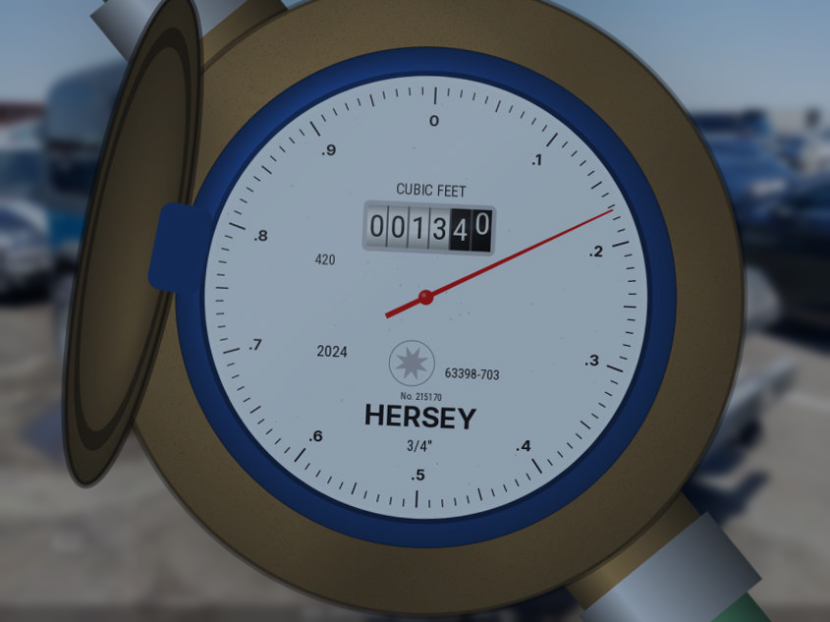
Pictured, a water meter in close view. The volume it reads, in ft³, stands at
1340.17 ft³
